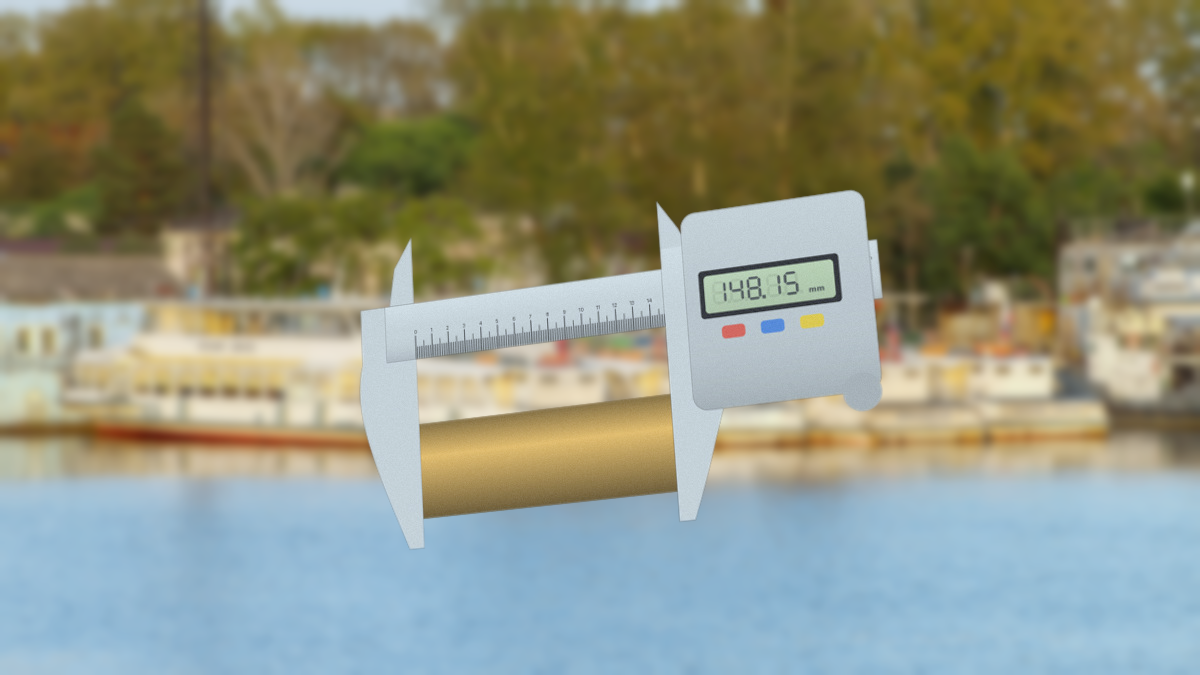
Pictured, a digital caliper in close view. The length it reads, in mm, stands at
148.15 mm
